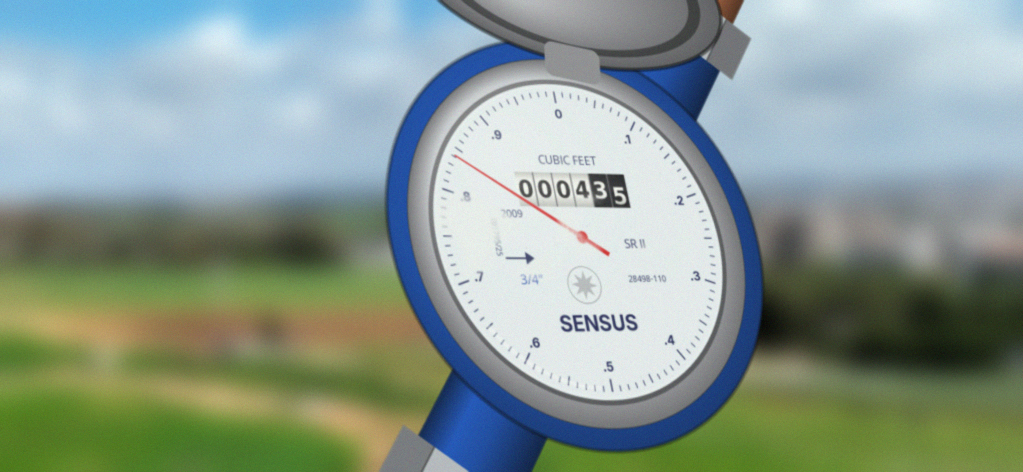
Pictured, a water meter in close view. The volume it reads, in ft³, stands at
434.84 ft³
